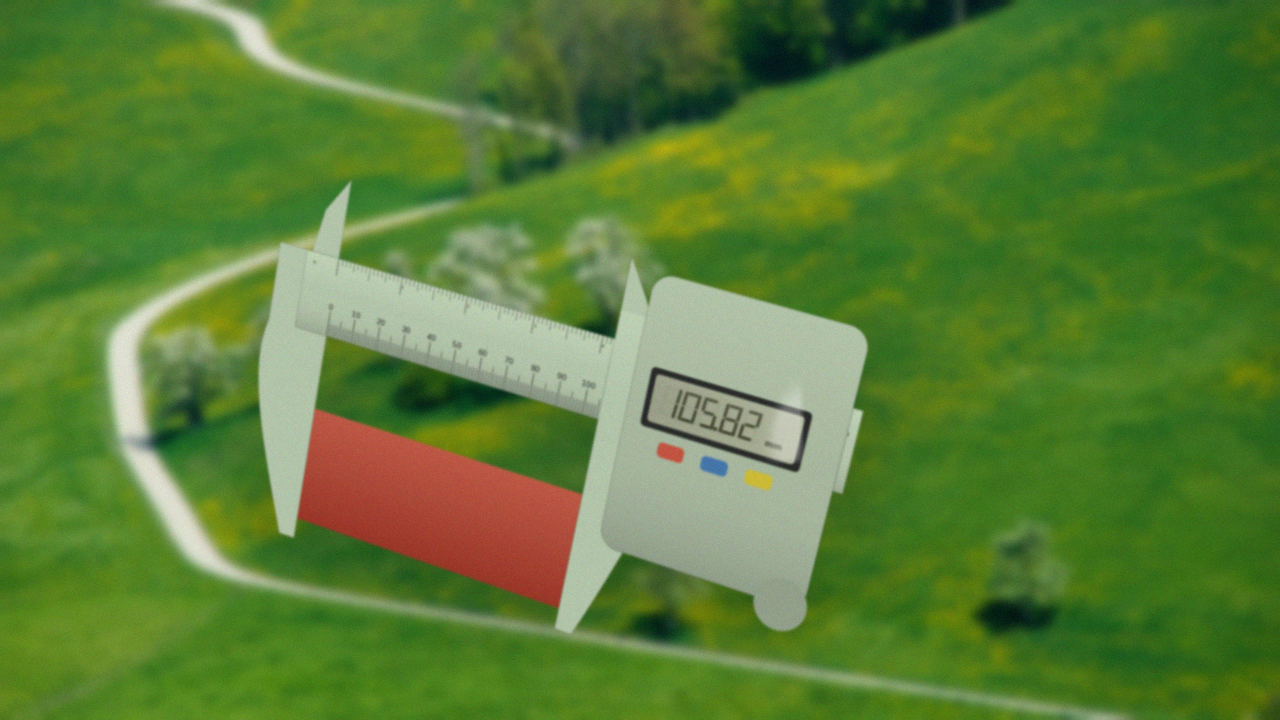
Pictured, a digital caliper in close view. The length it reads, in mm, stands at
105.82 mm
